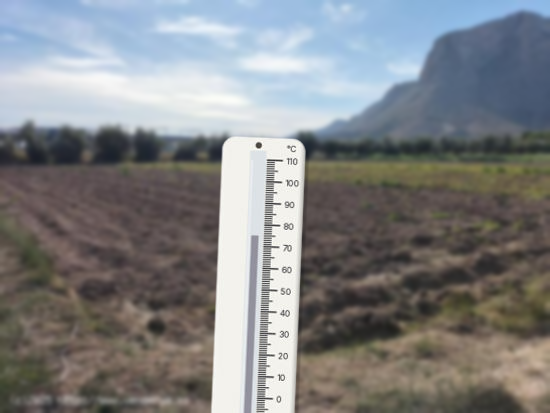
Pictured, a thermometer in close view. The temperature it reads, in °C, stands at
75 °C
